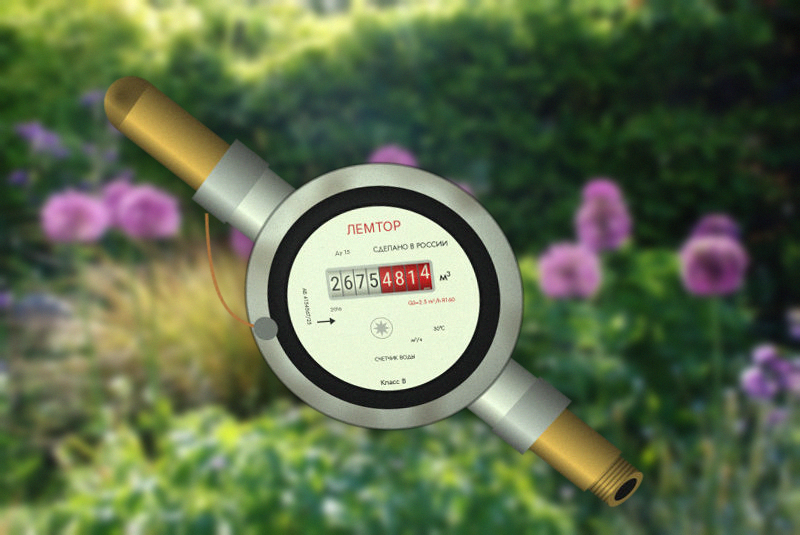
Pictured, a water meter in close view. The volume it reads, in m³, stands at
2675.4814 m³
